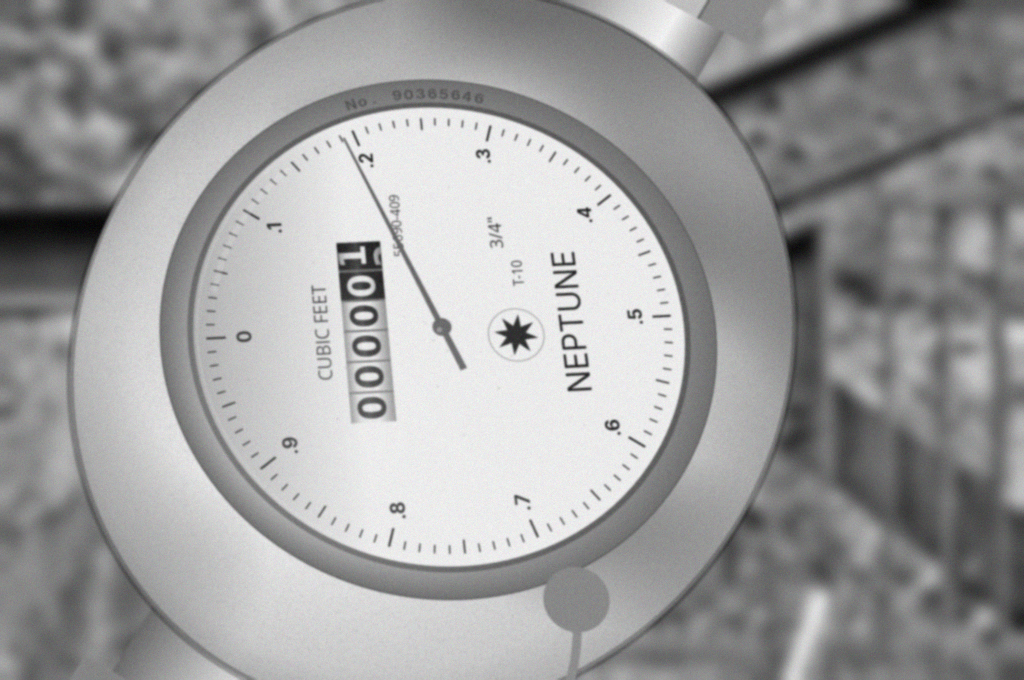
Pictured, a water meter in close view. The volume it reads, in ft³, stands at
1.19 ft³
